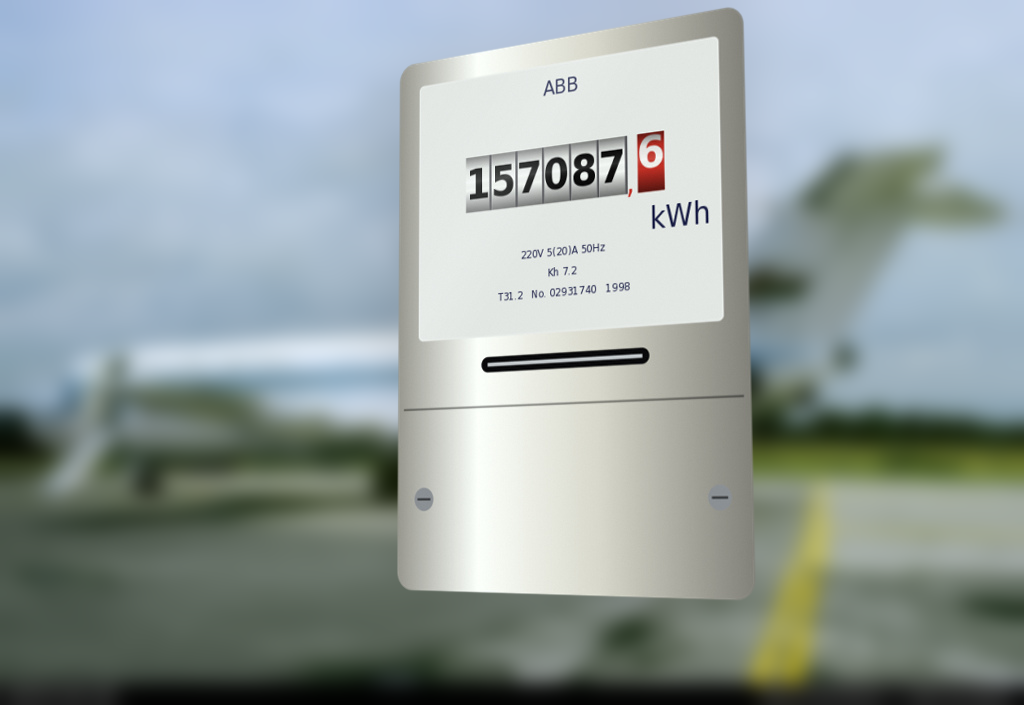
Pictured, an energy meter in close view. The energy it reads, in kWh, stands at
157087.6 kWh
